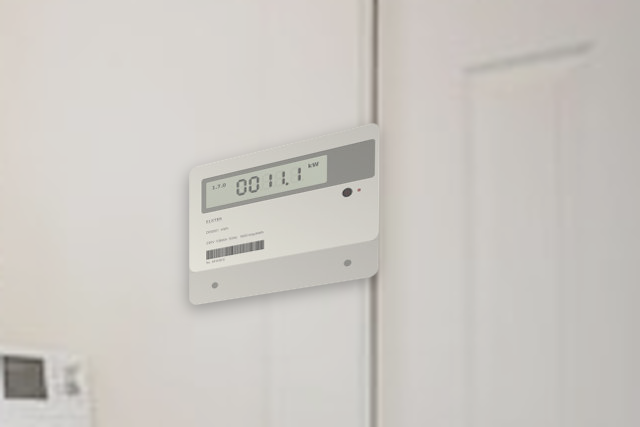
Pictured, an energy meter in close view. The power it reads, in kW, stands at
11.1 kW
